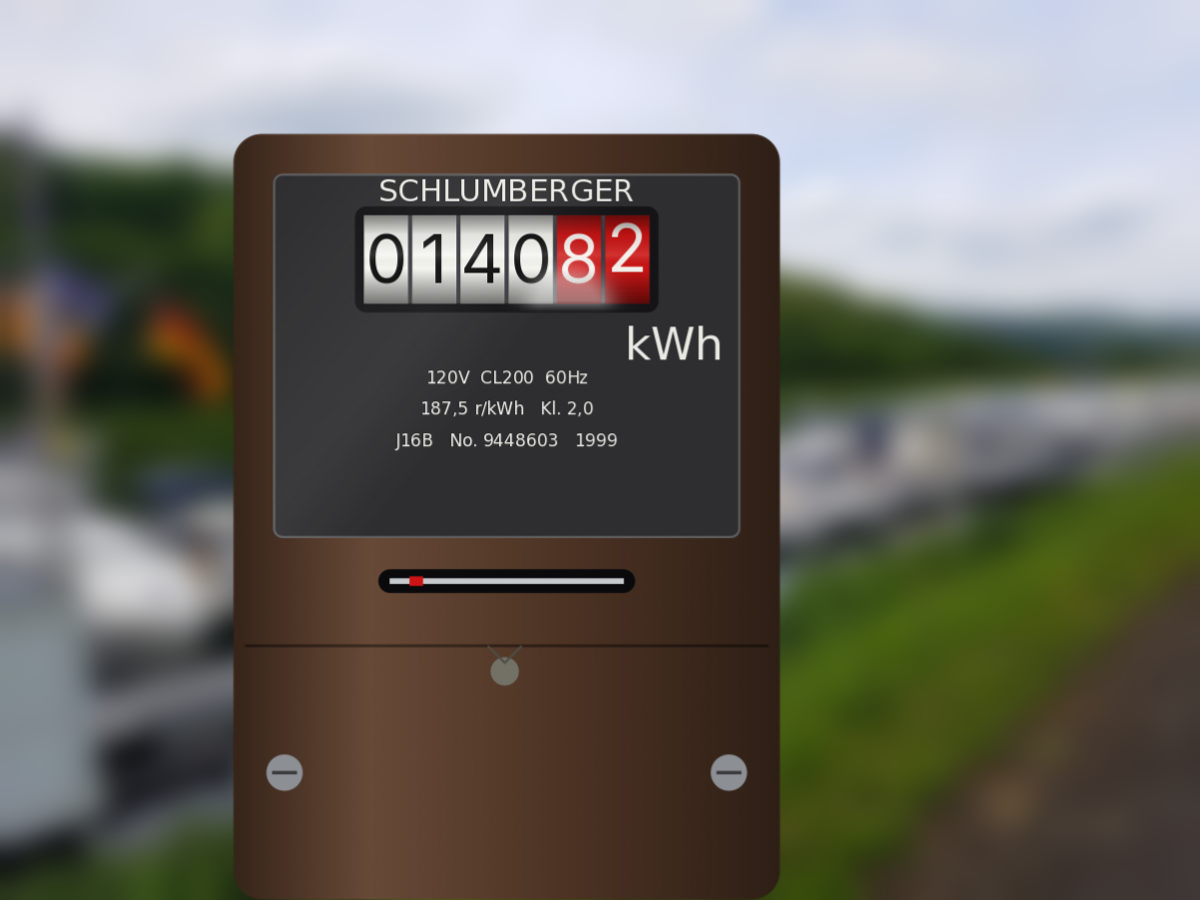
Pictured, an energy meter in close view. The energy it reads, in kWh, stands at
140.82 kWh
